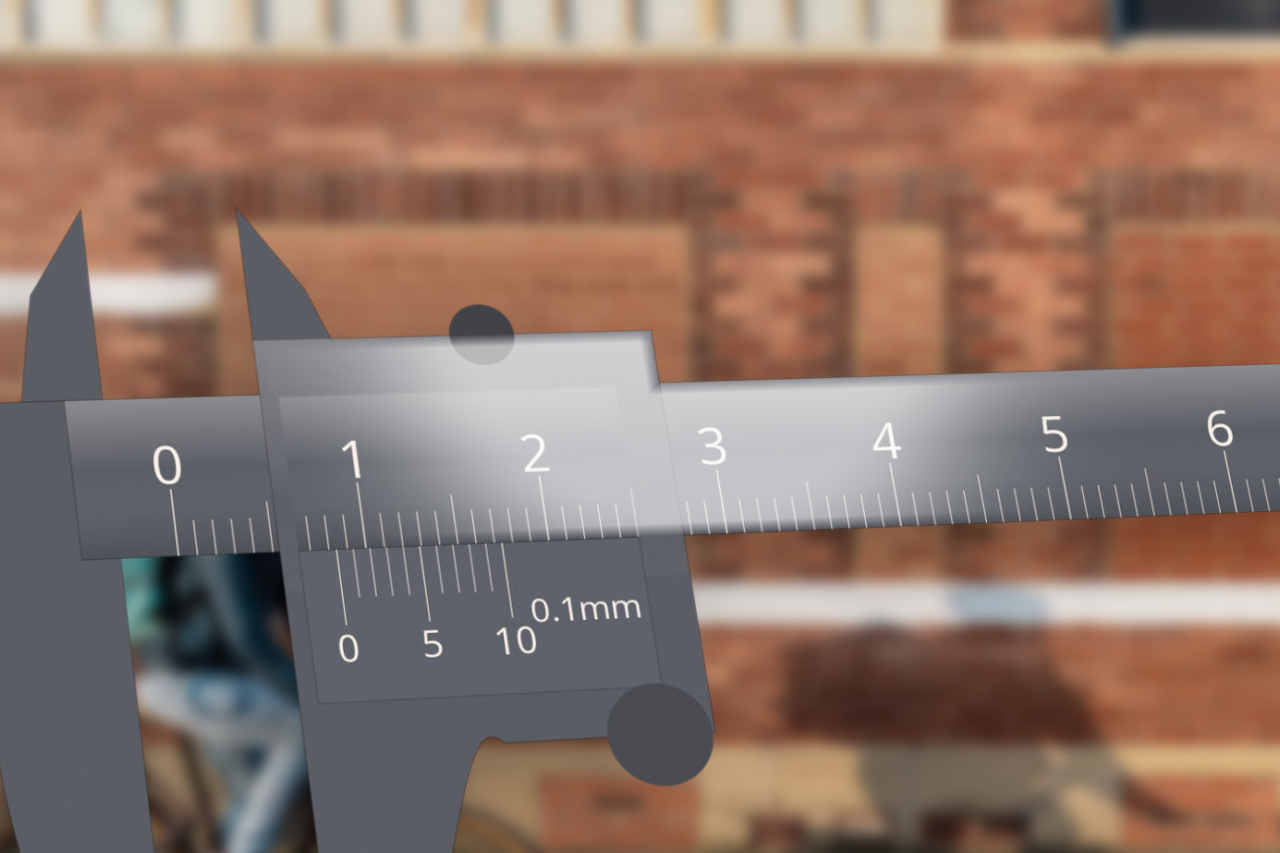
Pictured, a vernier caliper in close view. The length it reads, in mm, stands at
8.4 mm
